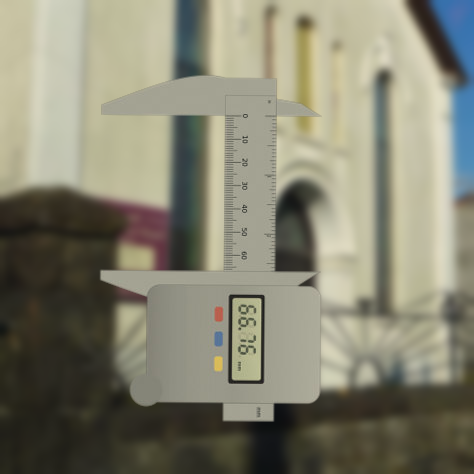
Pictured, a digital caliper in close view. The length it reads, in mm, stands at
66.76 mm
